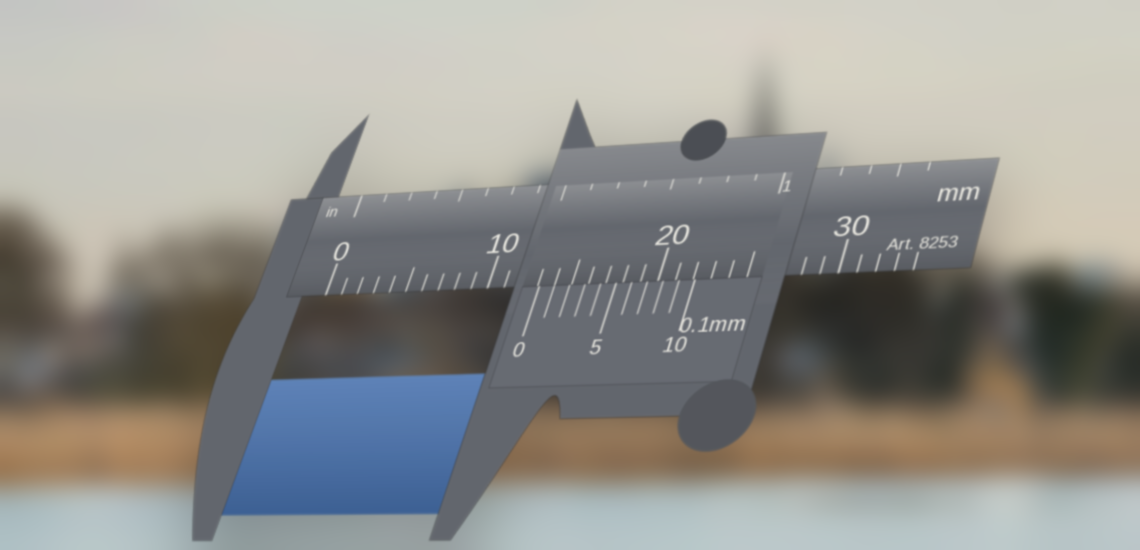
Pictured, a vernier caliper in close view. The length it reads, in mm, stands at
13.1 mm
